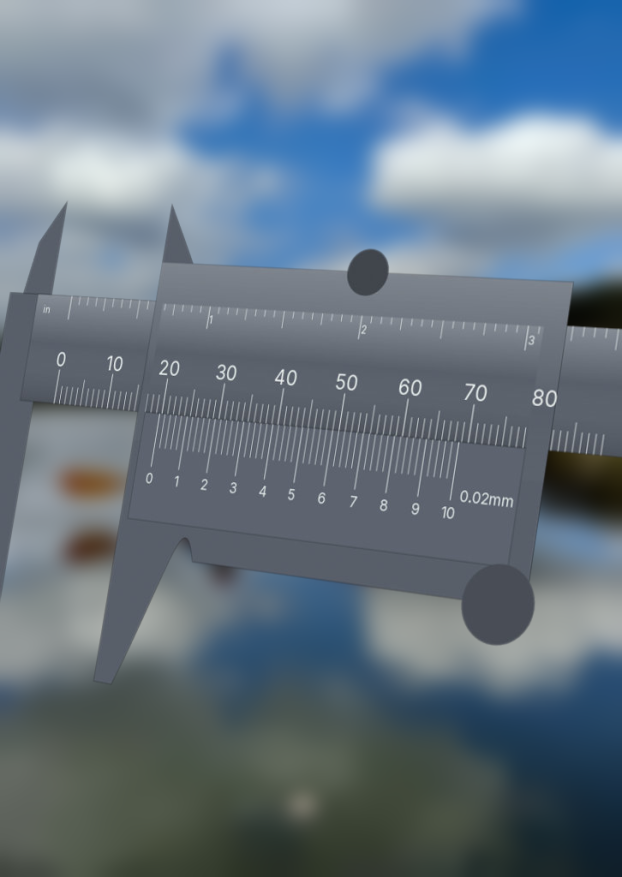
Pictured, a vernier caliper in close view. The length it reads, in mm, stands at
19.6 mm
